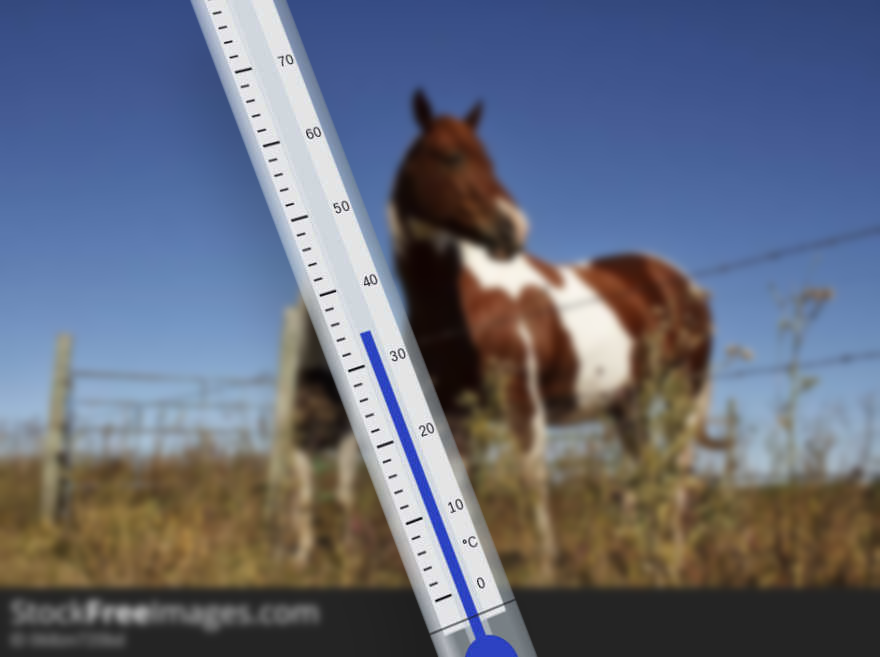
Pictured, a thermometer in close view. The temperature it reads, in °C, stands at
34 °C
